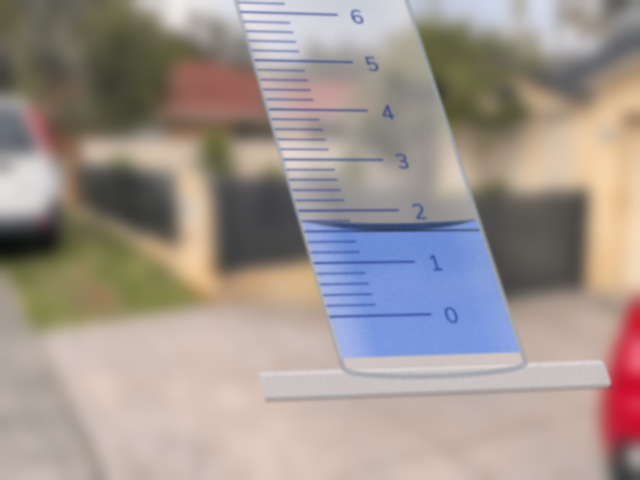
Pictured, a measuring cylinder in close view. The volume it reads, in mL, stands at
1.6 mL
